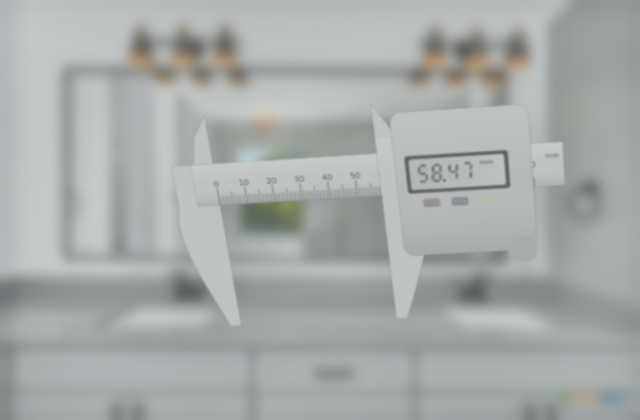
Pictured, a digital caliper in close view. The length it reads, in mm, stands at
58.47 mm
